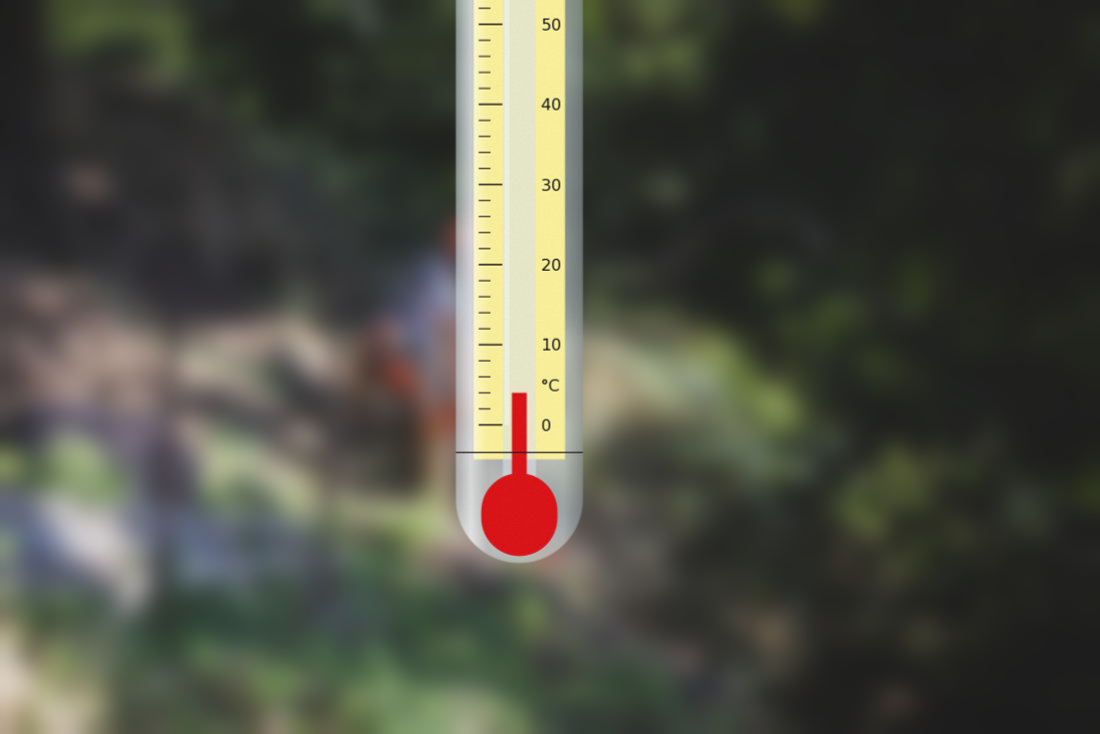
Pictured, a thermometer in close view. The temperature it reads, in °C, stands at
4 °C
